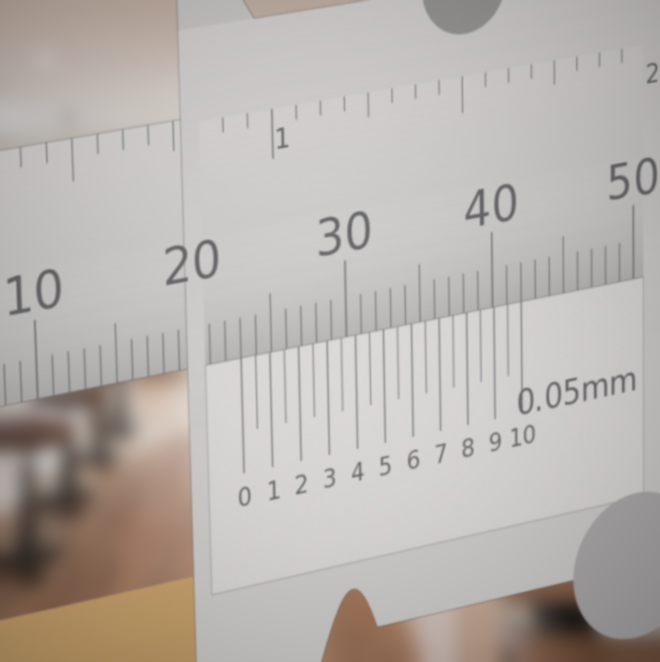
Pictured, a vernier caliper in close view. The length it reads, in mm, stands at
23.0 mm
